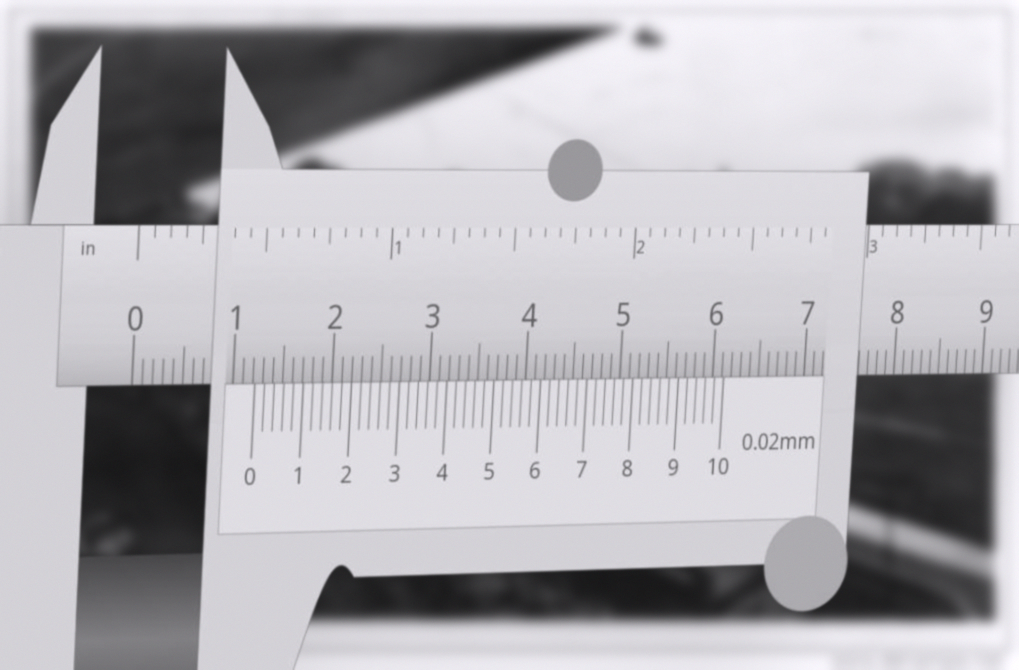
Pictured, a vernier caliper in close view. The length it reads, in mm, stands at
12.2 mm
